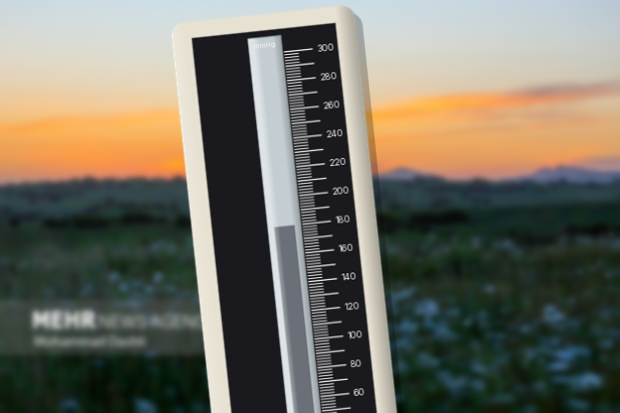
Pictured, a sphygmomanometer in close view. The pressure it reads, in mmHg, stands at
180 mmHg
